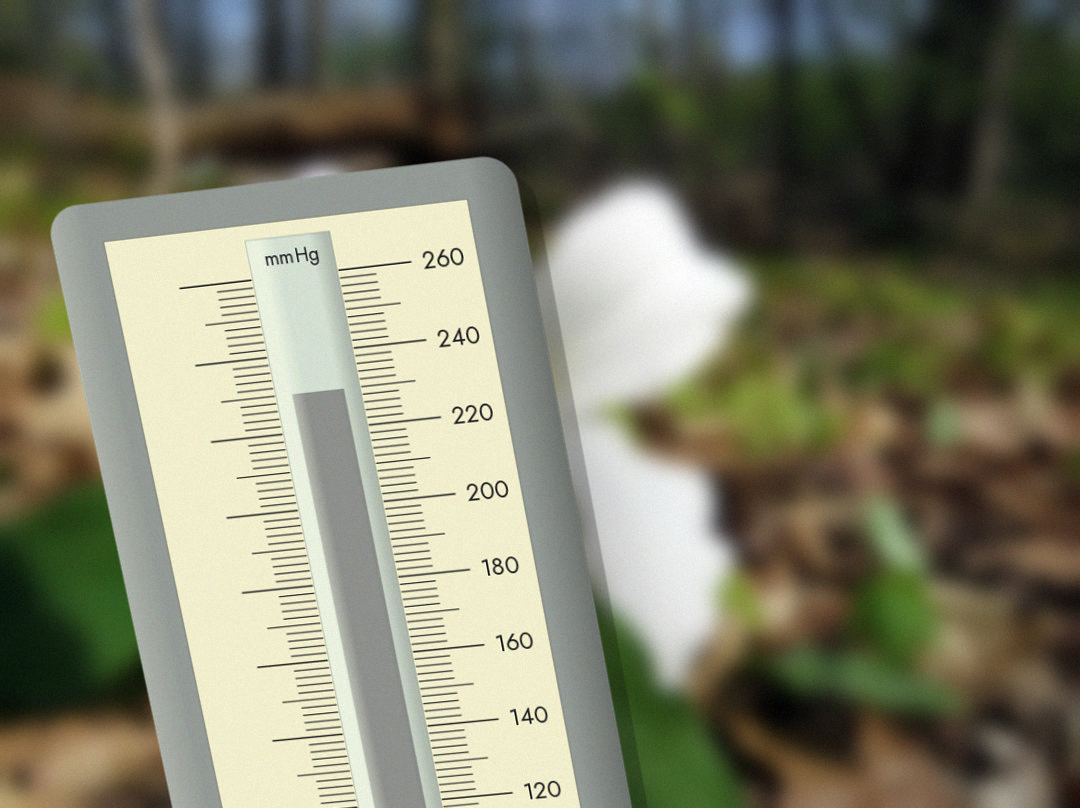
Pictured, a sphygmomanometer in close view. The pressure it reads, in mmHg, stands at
230 mmHg
